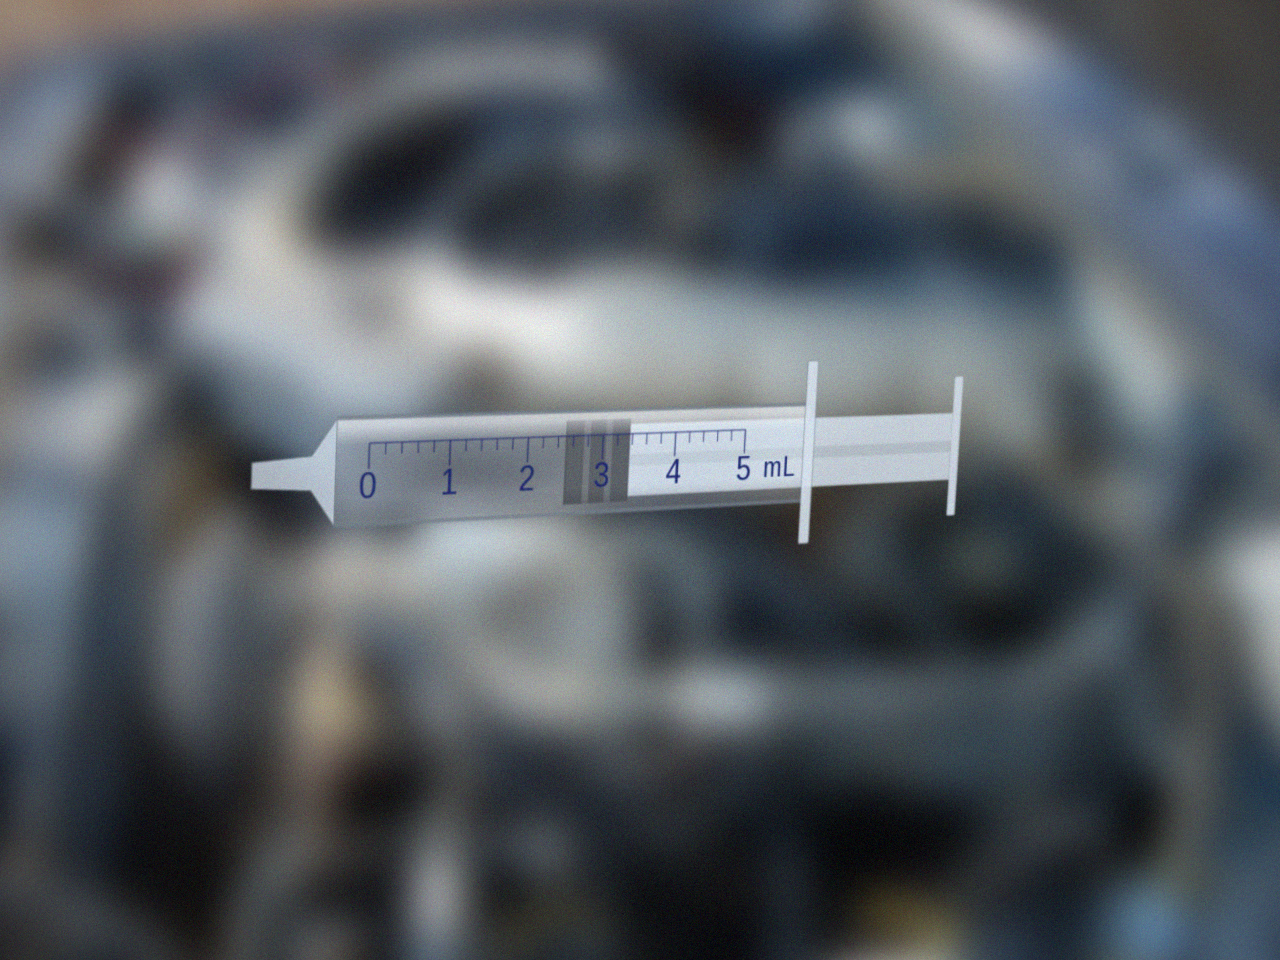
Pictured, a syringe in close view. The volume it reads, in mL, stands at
2.5 mL
